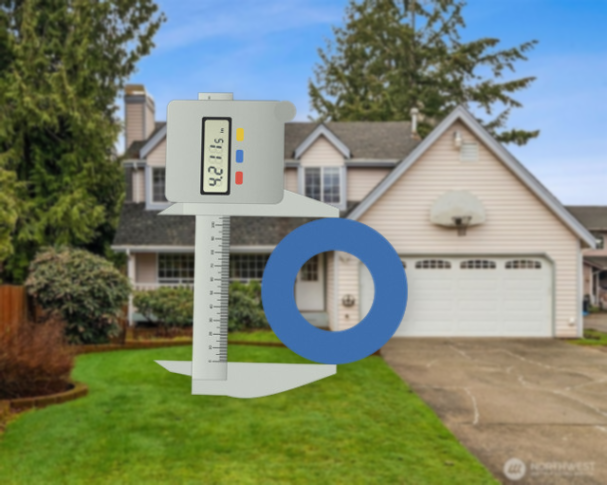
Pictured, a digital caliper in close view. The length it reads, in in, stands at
4.2115 in
